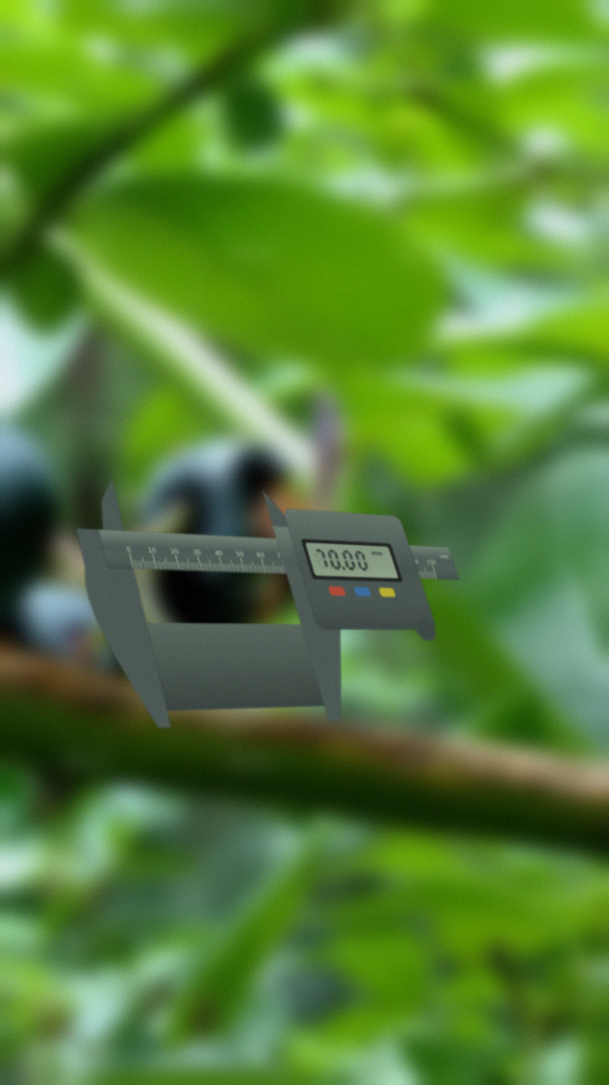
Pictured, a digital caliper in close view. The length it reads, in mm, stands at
70.00 mm
